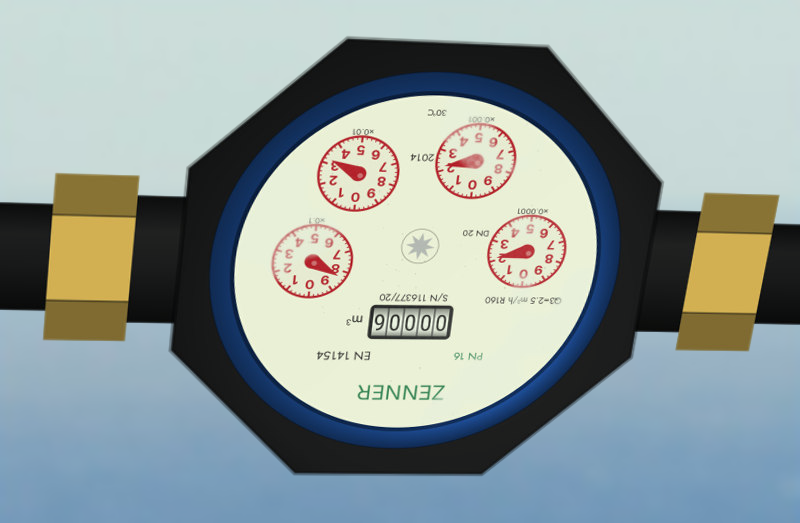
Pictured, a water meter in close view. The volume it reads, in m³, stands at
6.8322 m³
